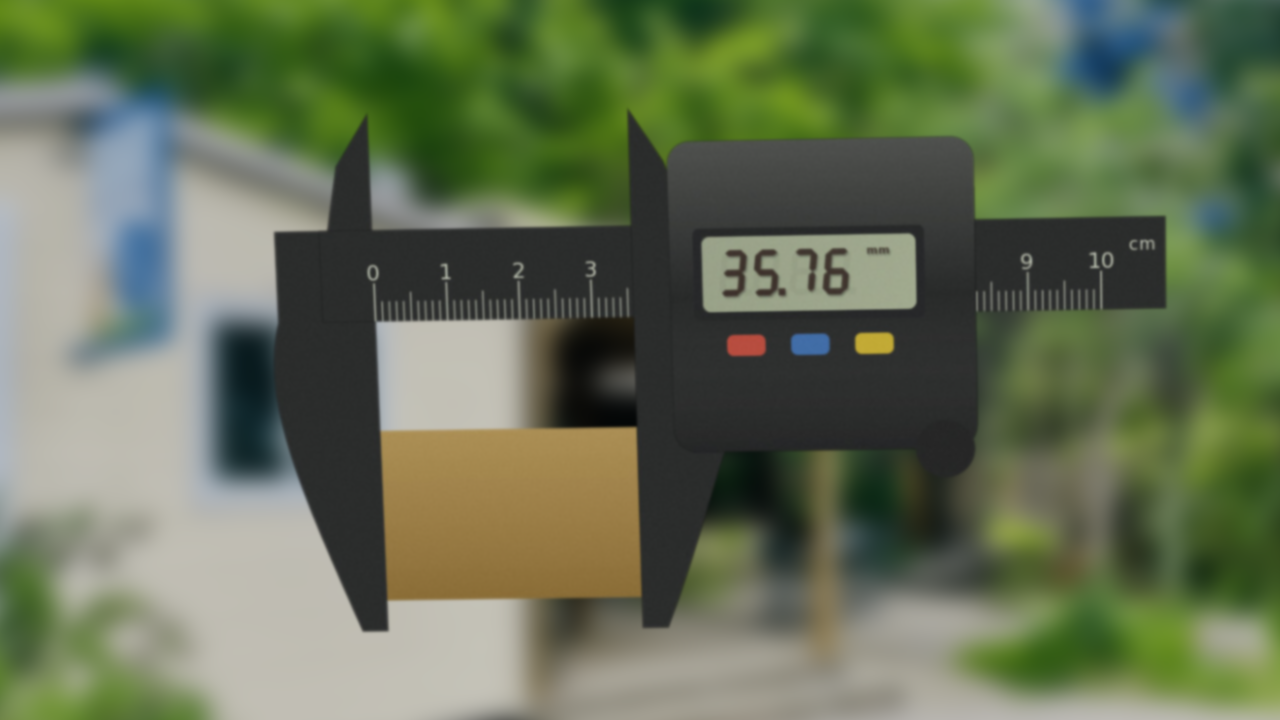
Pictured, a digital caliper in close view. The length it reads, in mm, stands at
35.76 mm
